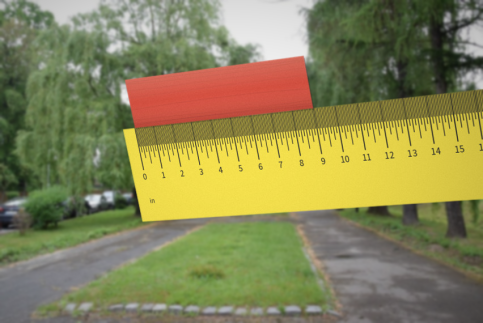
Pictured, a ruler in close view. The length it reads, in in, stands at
9 in
